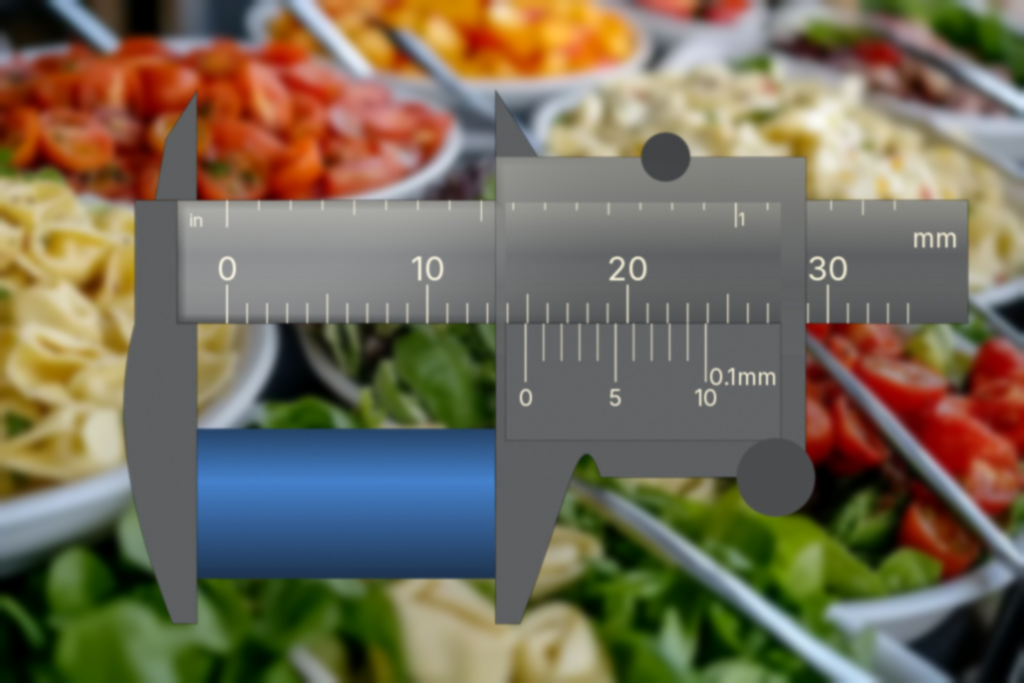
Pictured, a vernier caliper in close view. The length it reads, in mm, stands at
14.9 mm
